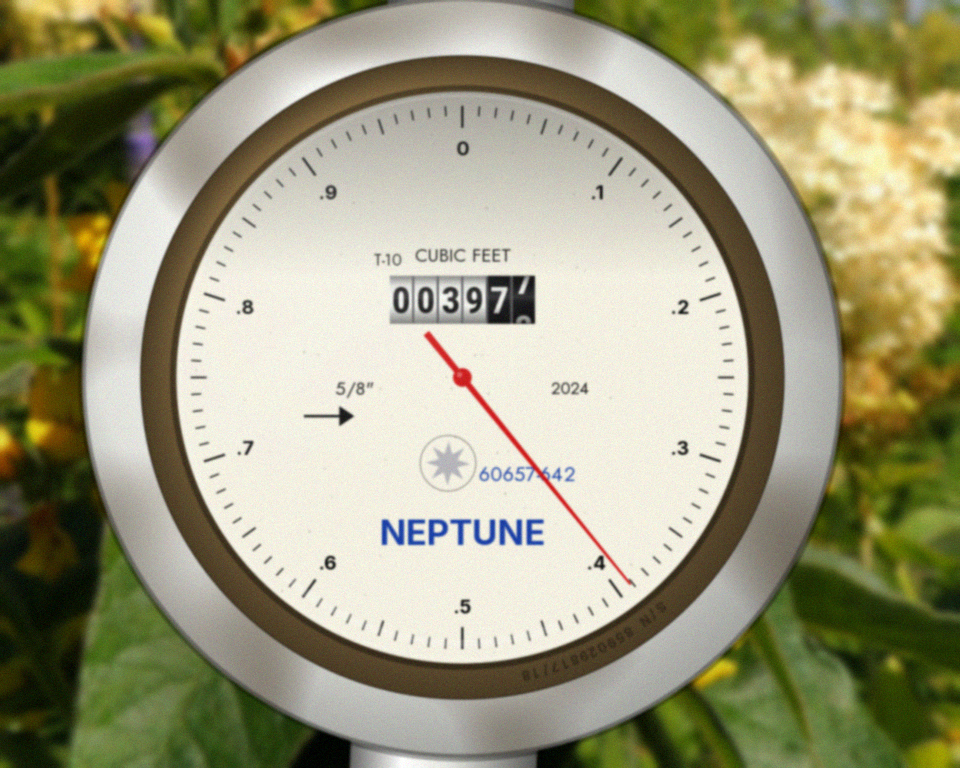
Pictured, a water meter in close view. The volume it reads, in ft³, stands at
3977.39 ft³
